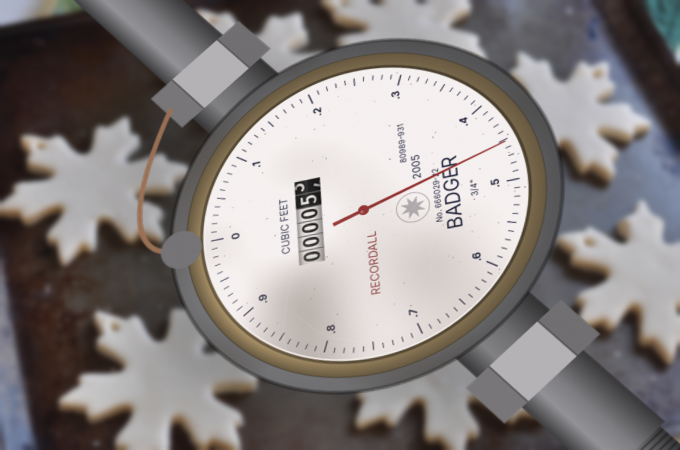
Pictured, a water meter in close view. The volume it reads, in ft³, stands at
53.45 ft³
